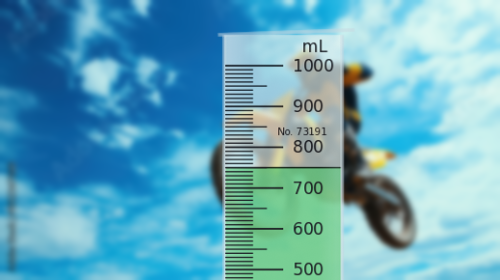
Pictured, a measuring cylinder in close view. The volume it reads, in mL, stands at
750 mL
